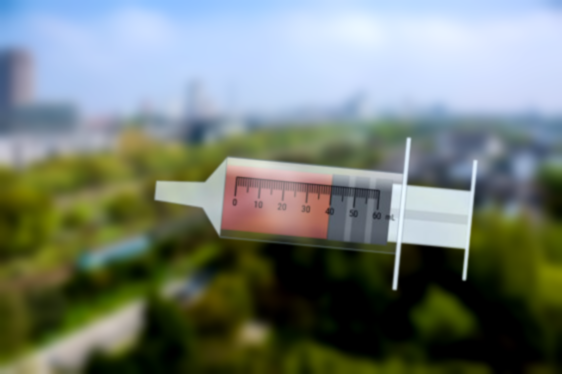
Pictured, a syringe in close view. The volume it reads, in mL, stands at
40 mL
